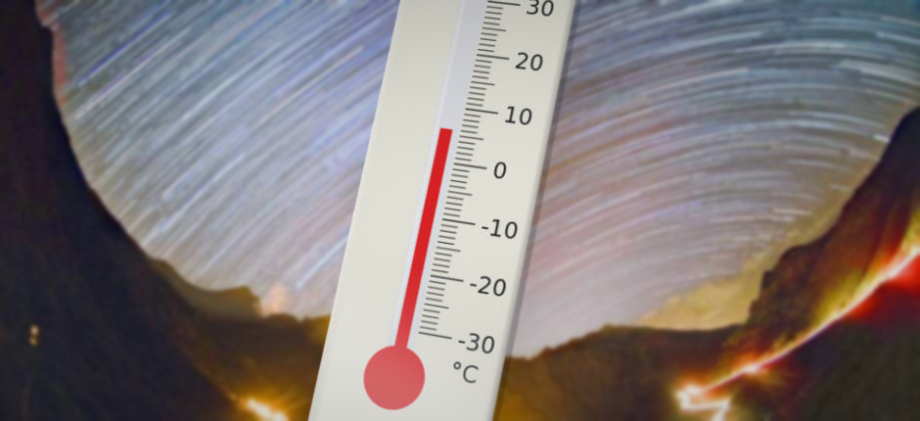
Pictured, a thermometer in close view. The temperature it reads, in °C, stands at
6 °C
